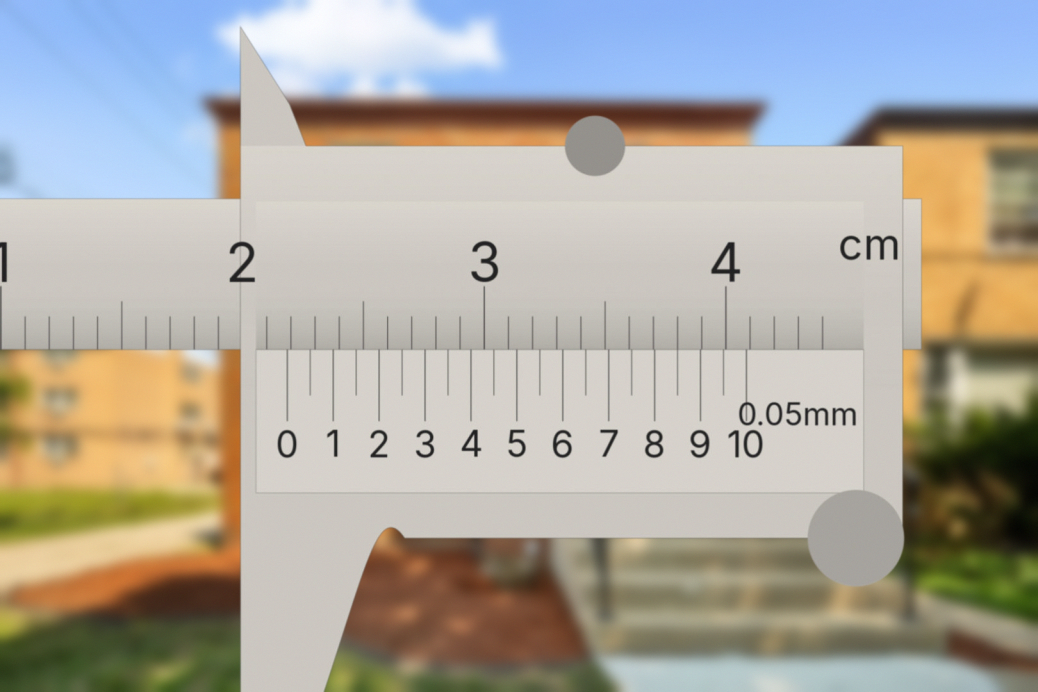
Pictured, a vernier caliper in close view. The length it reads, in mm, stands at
21.85 mm
